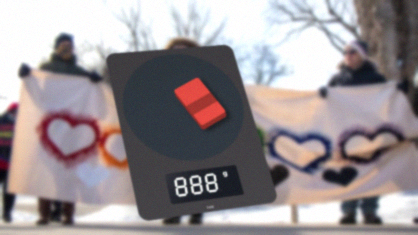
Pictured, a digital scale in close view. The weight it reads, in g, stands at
888 g
